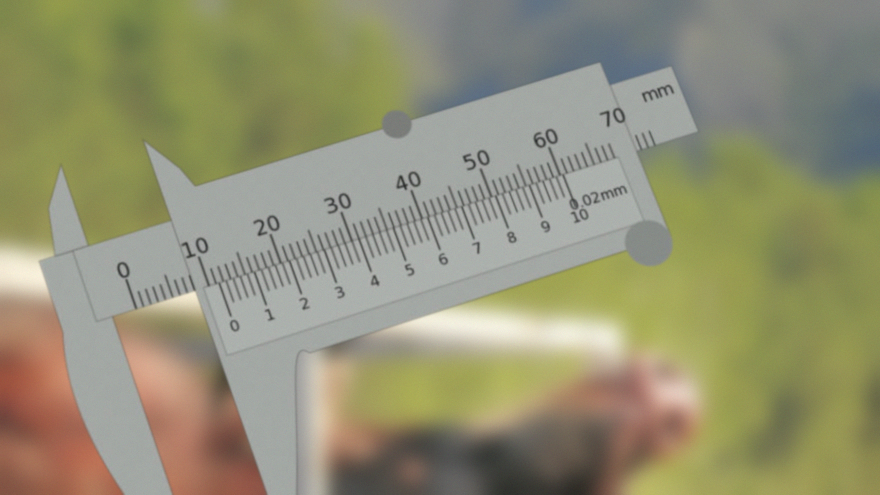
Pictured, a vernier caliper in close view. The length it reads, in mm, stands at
11.4 mm
